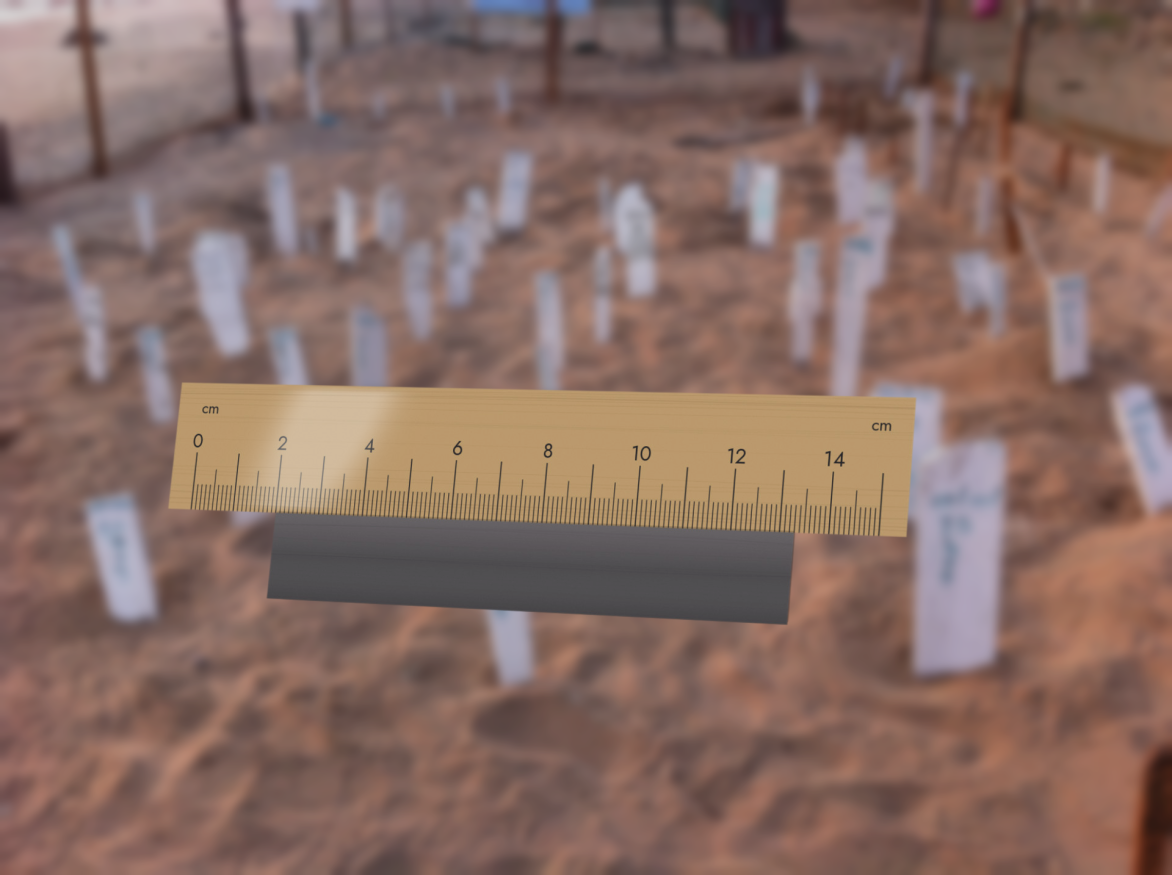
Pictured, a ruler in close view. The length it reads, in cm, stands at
11.3 cm
